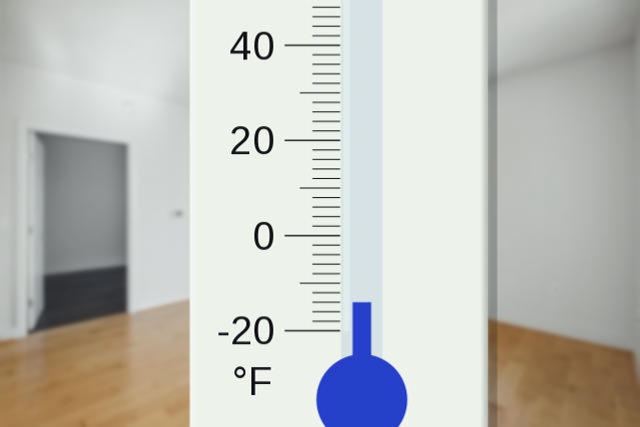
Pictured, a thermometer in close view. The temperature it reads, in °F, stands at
-14 °F
